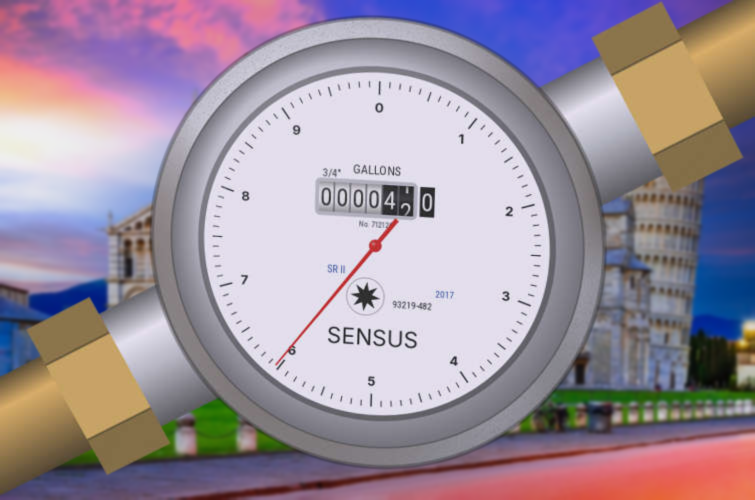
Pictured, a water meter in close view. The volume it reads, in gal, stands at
416.0 gal
